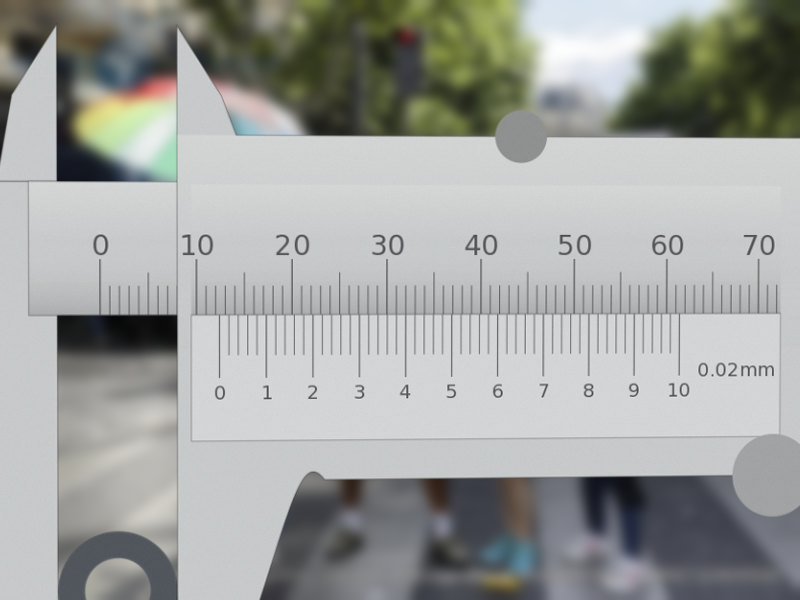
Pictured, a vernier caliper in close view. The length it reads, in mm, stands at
12.4 mm
